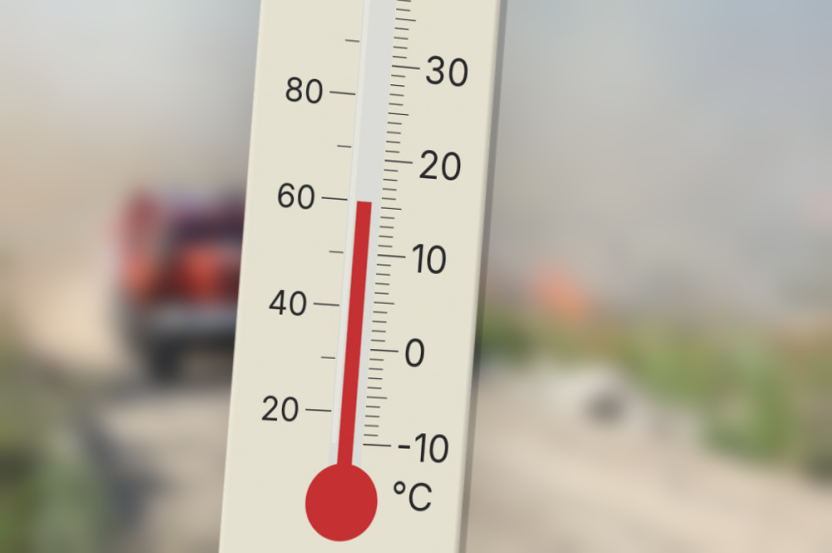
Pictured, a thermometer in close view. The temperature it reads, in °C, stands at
15.5 °C
